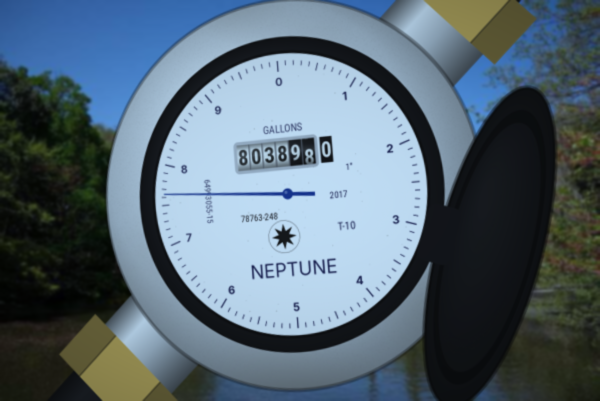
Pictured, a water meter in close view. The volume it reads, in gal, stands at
8038977.6 gal
